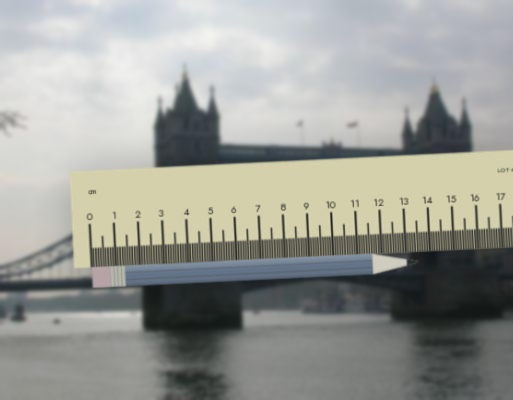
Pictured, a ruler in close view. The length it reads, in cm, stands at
13.5 cm
